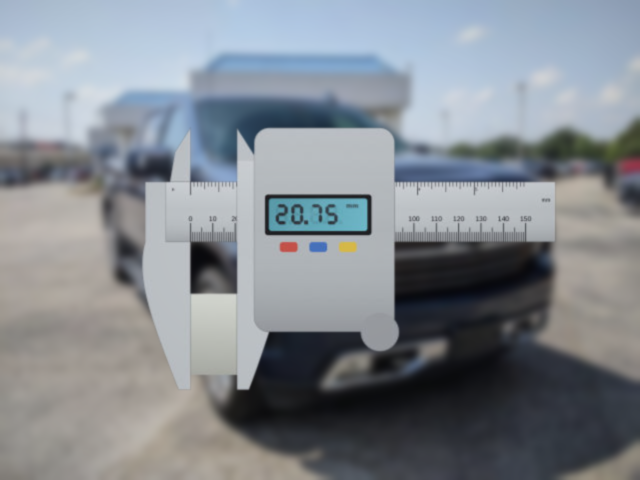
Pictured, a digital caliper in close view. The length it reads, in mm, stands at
20.75 mm
